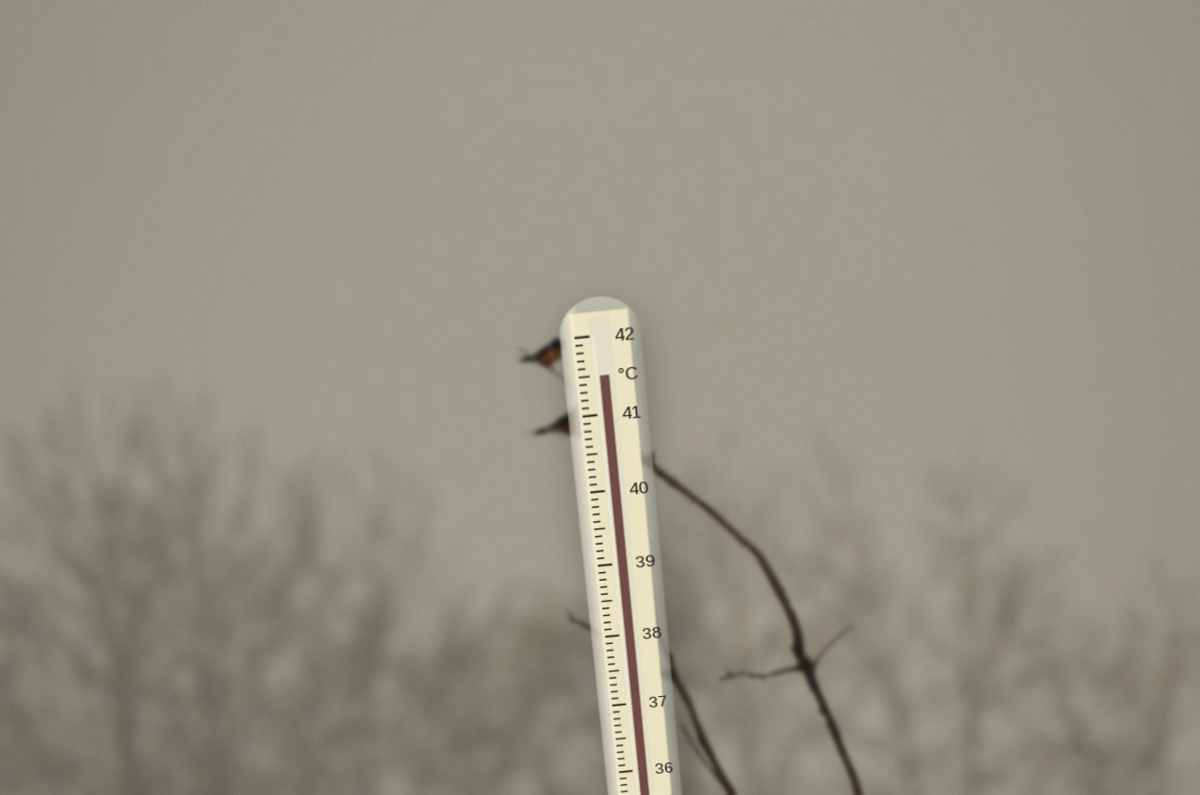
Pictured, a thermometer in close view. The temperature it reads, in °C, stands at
41.5 °C
